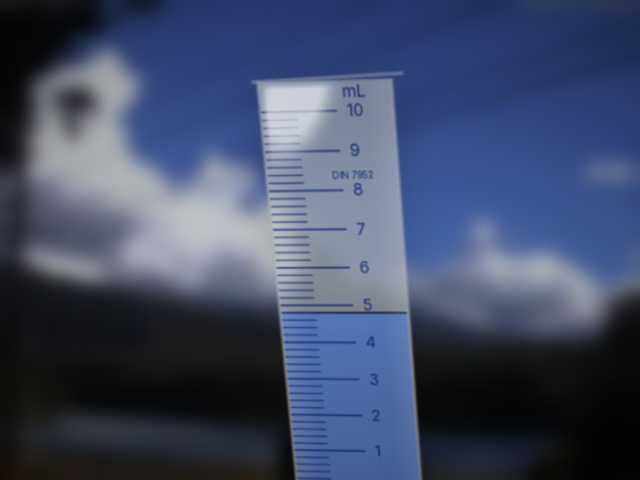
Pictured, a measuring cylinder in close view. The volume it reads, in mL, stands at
4.8 mL
